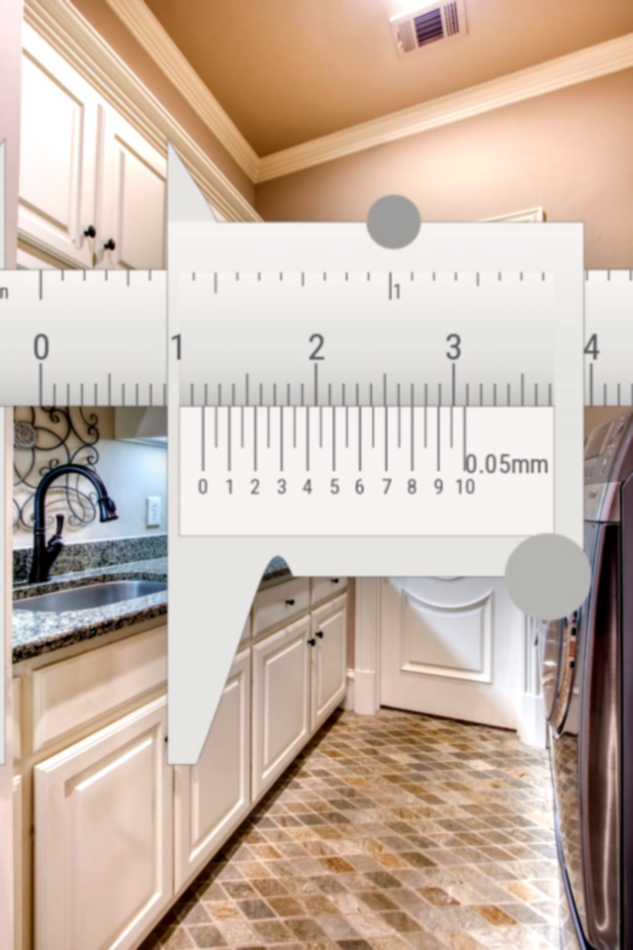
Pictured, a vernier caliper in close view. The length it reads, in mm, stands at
11.8 mm
